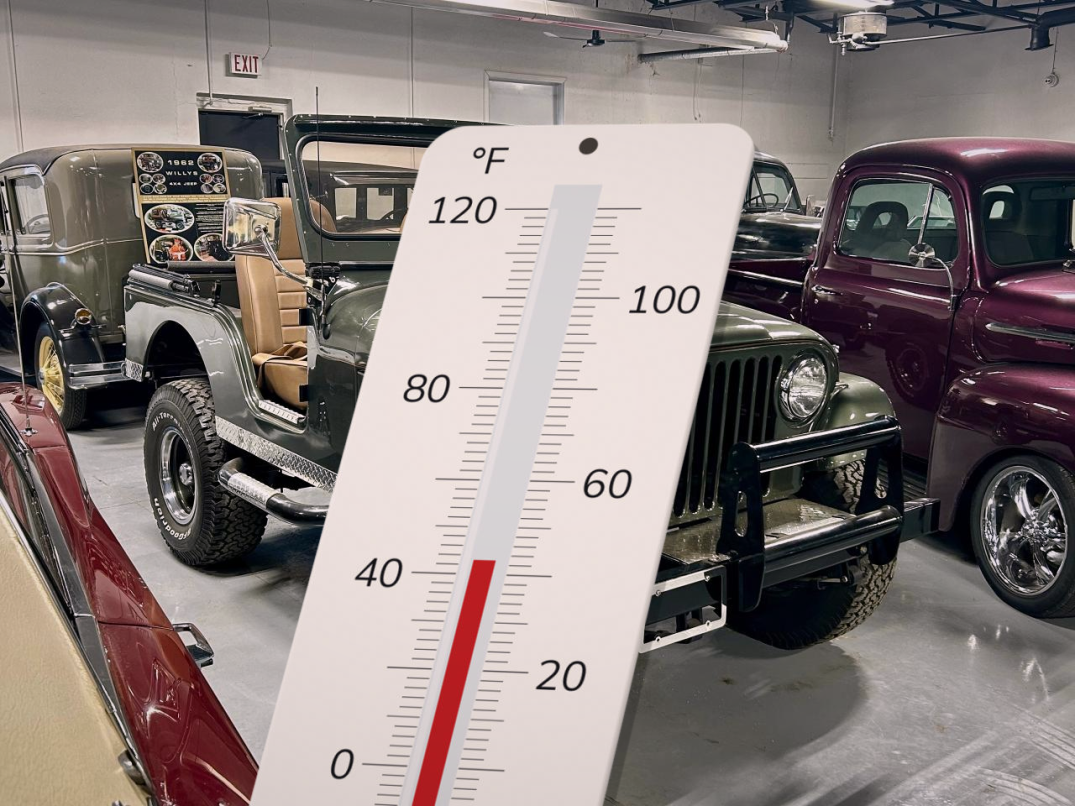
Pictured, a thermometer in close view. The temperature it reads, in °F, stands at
43 °F
